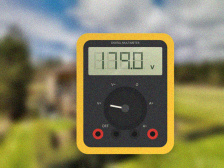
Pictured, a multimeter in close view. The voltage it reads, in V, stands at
179.0 V
